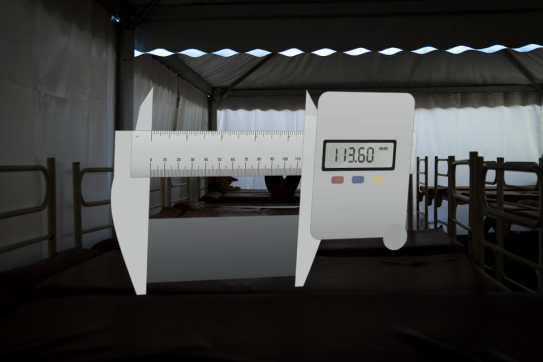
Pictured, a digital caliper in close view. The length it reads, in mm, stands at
113.60 mm
